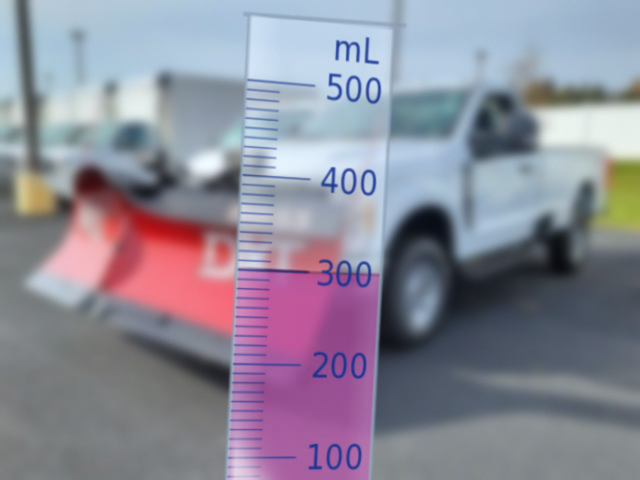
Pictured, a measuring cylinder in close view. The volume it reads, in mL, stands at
300 mL
